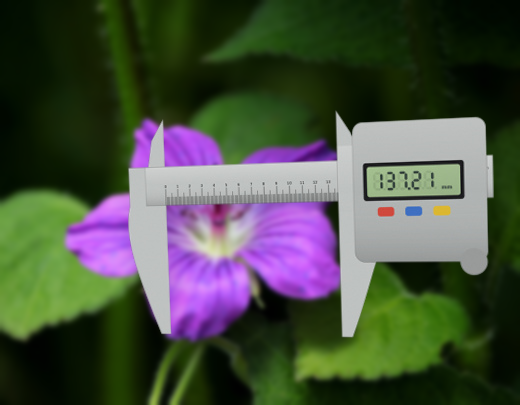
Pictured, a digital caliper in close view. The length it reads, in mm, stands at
137.21 mm
